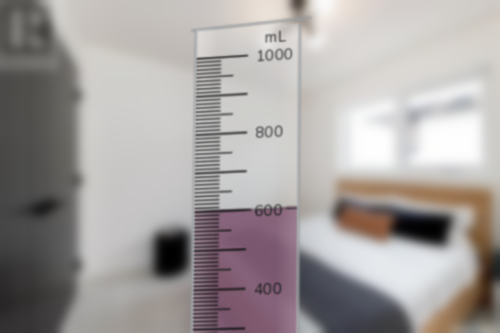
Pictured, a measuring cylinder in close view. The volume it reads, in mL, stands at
600 mL
